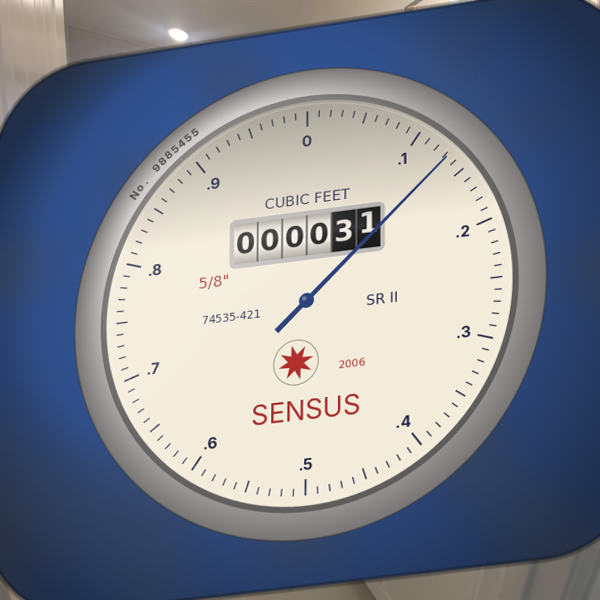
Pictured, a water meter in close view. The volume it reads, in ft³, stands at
31.13 ft³
